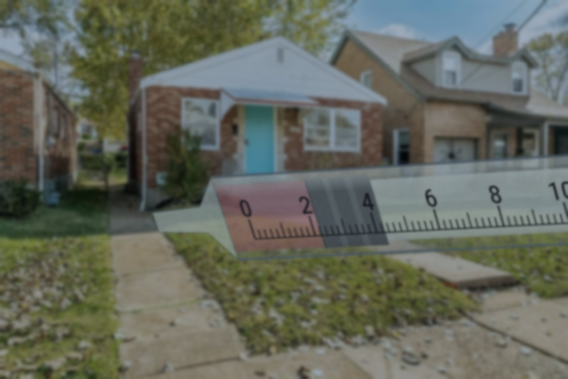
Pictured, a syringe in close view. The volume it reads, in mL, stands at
2.2 mL
